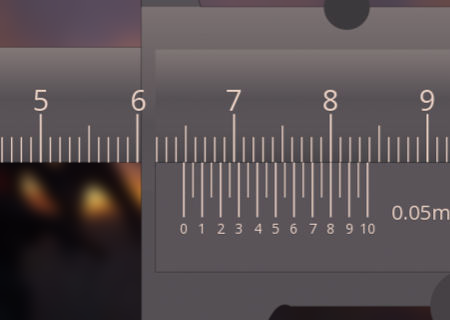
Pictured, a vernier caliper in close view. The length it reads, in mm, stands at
64.8 mm
